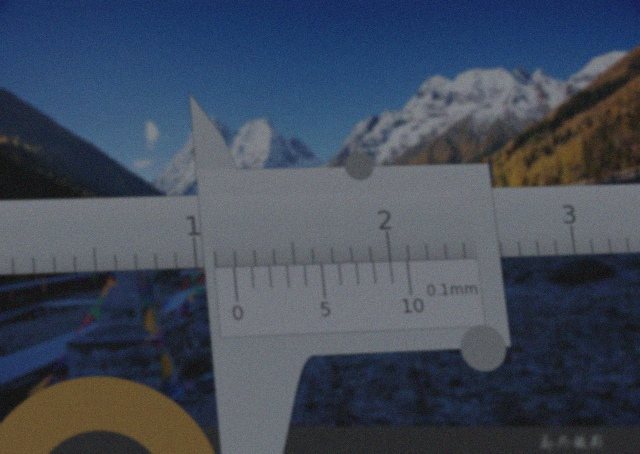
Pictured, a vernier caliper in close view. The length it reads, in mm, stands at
11.9 mm
